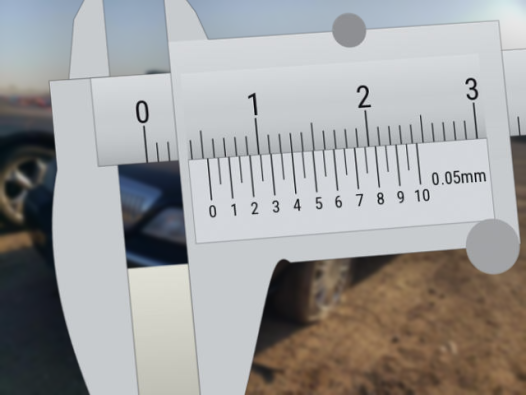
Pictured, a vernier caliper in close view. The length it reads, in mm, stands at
5.4 mm
